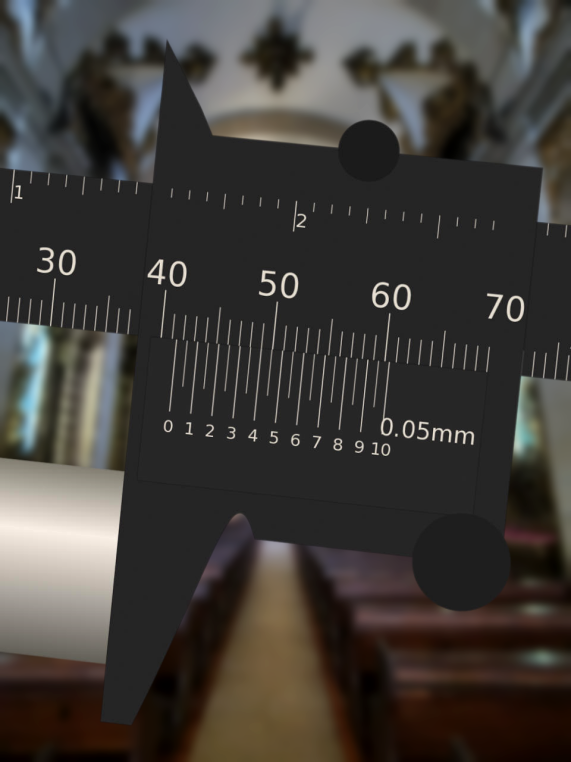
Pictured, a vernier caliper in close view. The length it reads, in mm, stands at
41.4 mm
